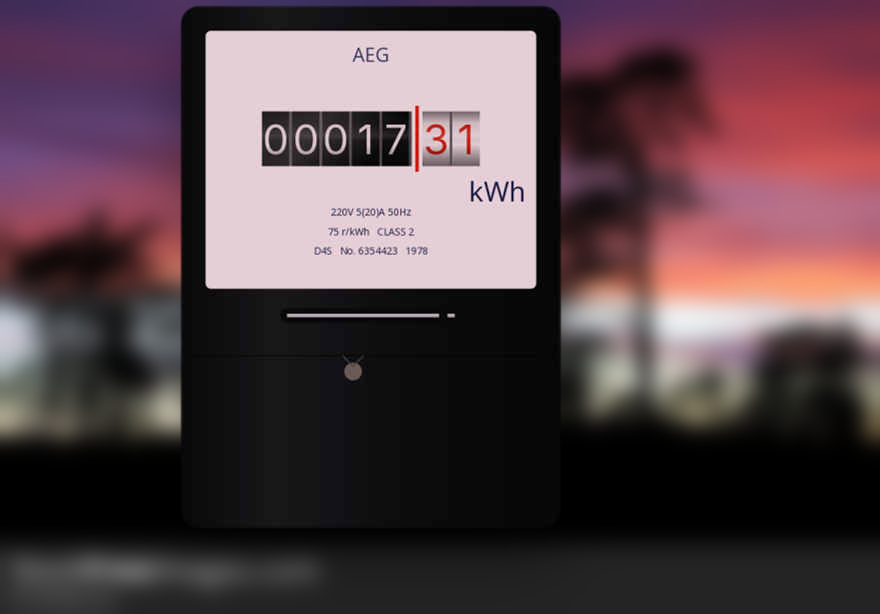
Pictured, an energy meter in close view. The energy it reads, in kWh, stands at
17.31 kWh
